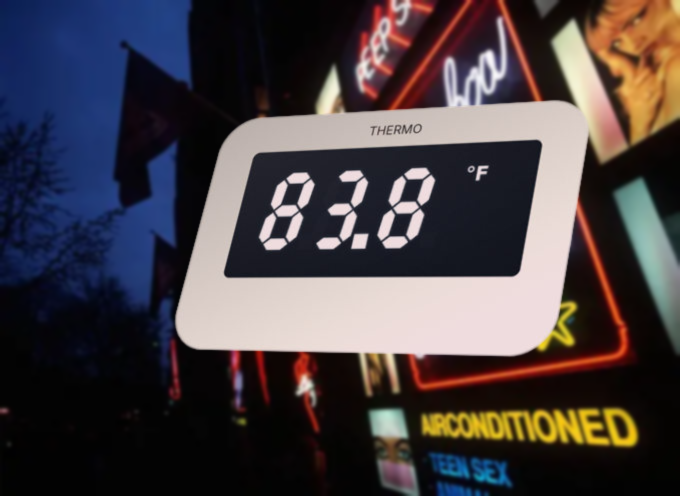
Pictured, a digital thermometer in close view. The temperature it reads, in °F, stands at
83.8 °F
